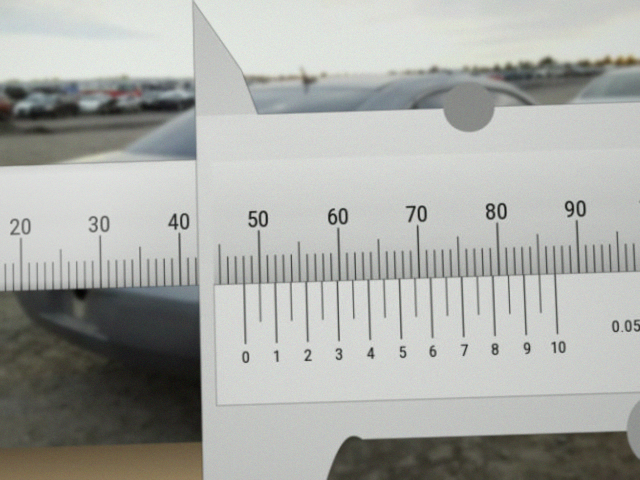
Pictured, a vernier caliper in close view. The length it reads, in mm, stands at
48.0 mm
